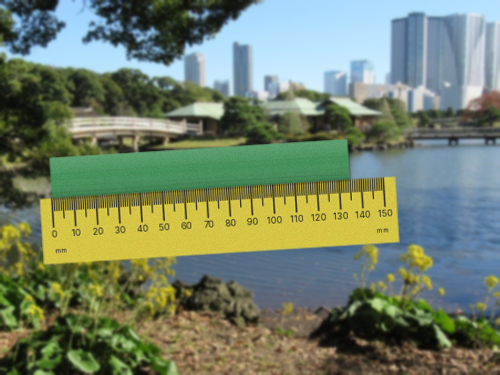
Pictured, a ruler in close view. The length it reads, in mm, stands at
135 mm
